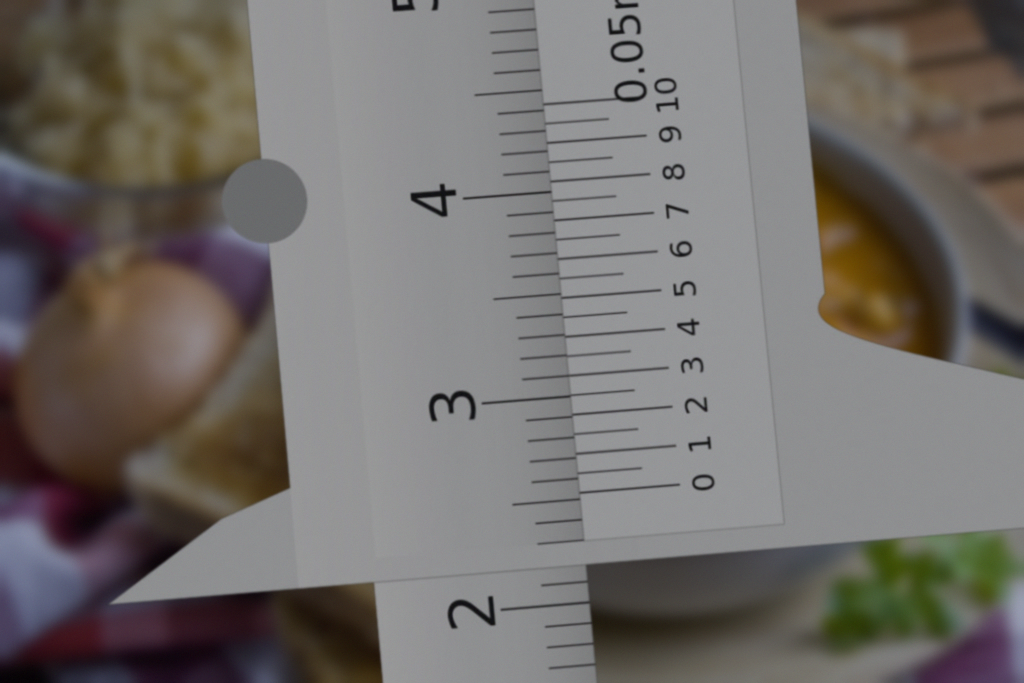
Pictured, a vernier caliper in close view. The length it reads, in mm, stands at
25.3 mm
